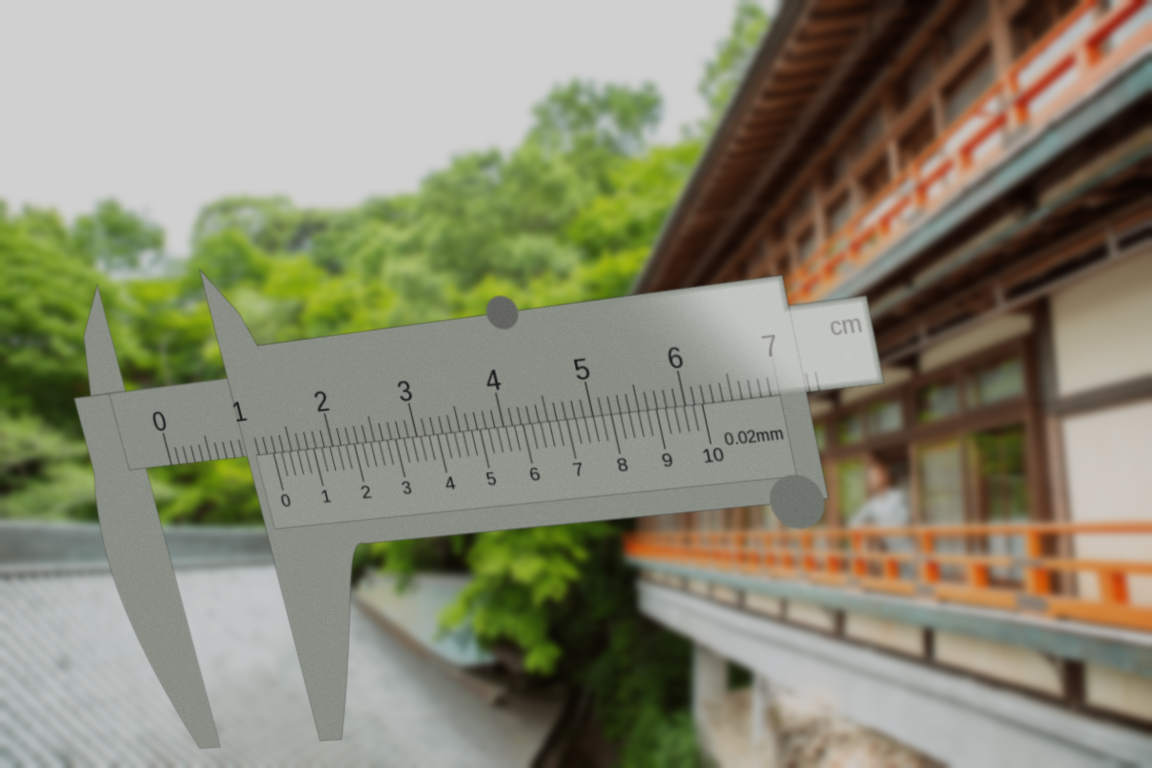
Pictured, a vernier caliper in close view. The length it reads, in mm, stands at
12.8 mm
